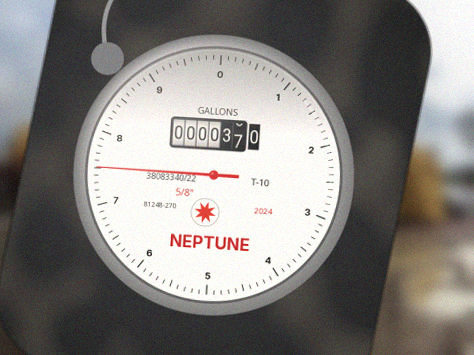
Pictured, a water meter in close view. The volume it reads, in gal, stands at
367.5 gal
